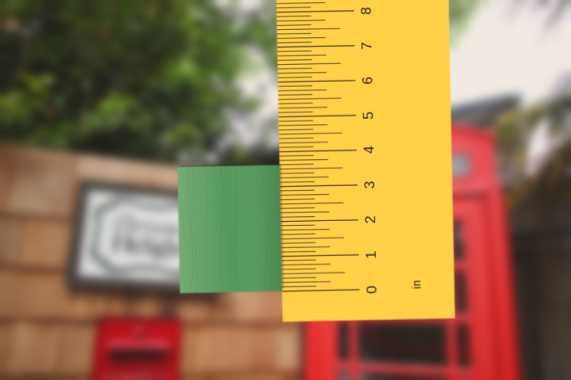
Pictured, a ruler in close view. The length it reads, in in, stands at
3.625 in
